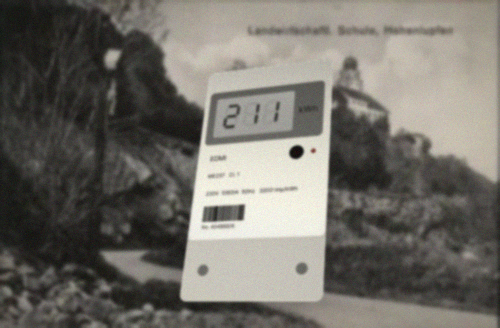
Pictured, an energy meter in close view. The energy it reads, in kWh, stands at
211 kWh
